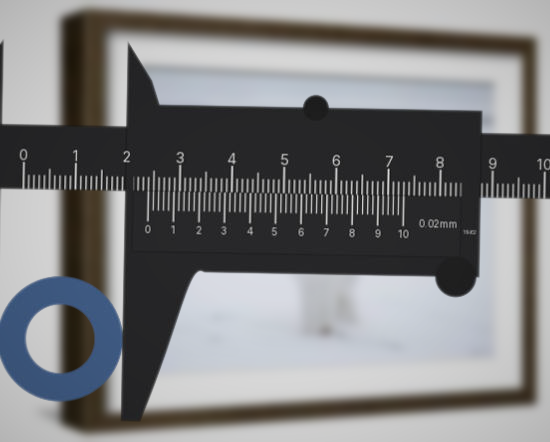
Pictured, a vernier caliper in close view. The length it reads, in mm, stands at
24.0 mm
